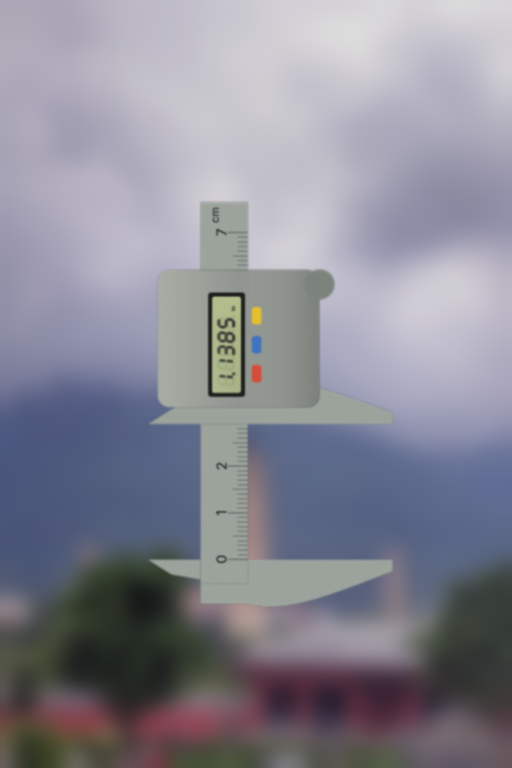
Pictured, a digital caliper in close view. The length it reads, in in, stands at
1.1385 in
